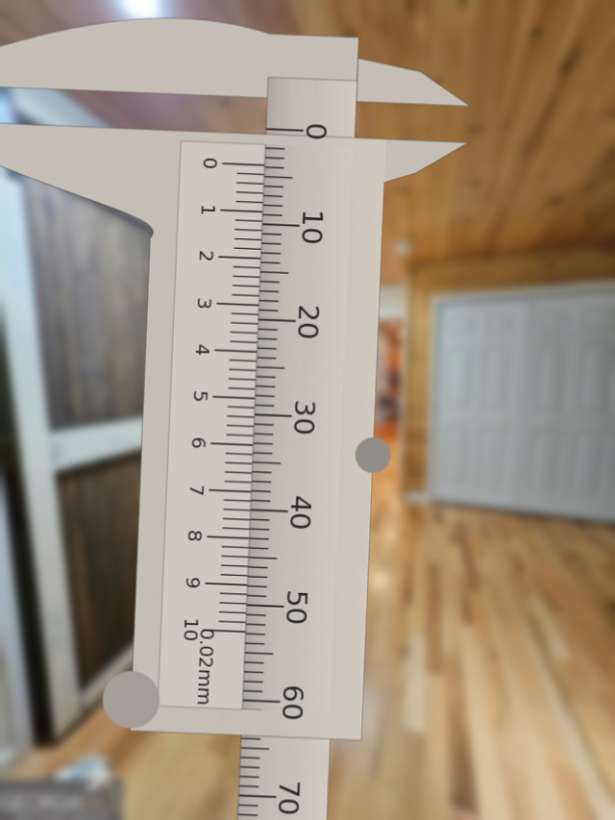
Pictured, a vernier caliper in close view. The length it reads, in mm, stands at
3.8 mm
